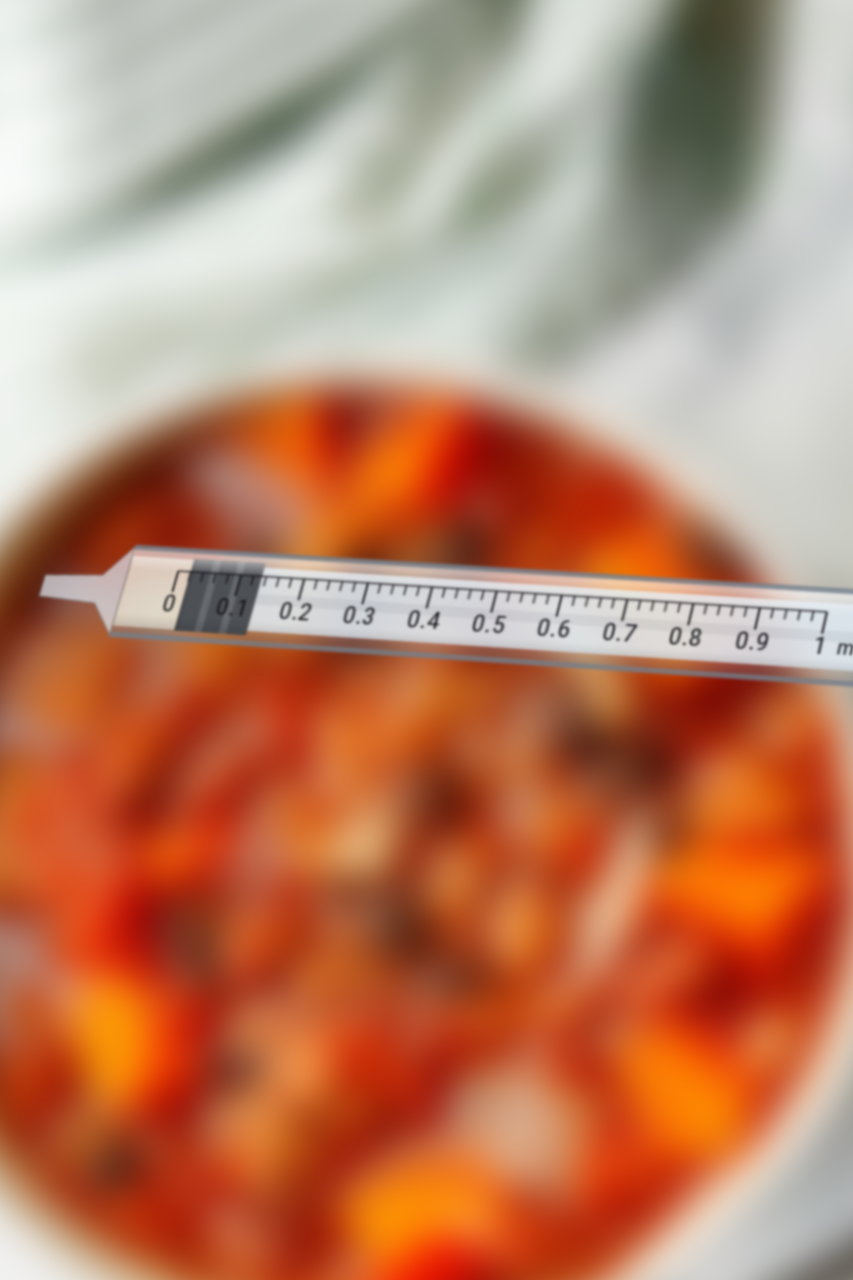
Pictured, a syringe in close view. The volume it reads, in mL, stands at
0.02 mL
